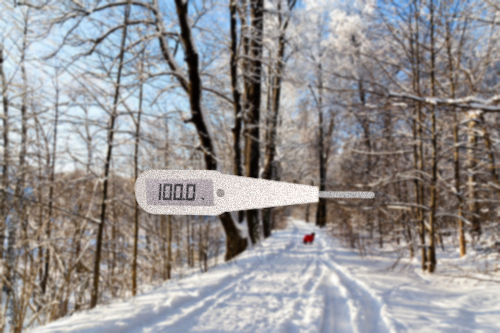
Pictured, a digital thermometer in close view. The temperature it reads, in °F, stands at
100.0 °F
